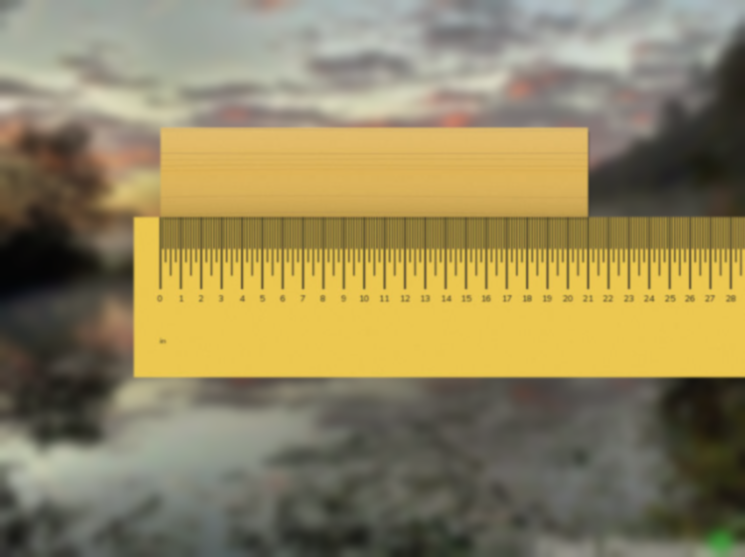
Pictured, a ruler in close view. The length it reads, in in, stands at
21 in
